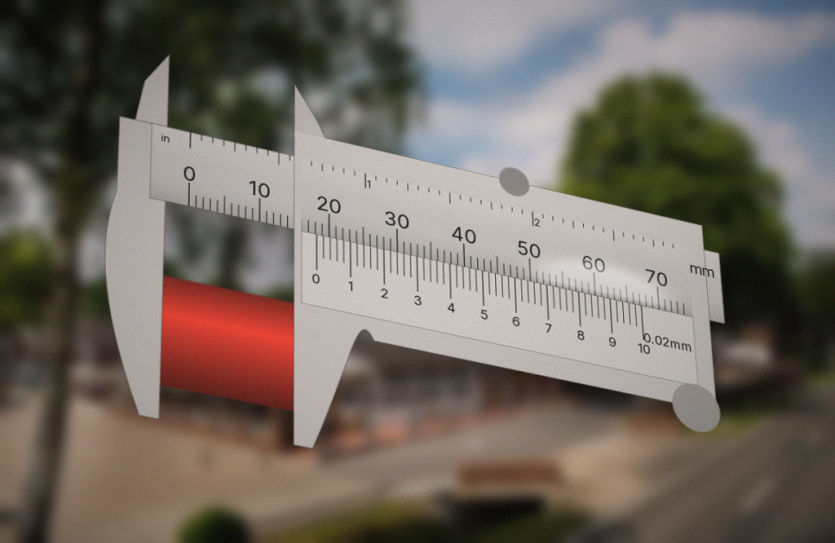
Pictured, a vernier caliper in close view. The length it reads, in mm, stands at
18.2 mm
